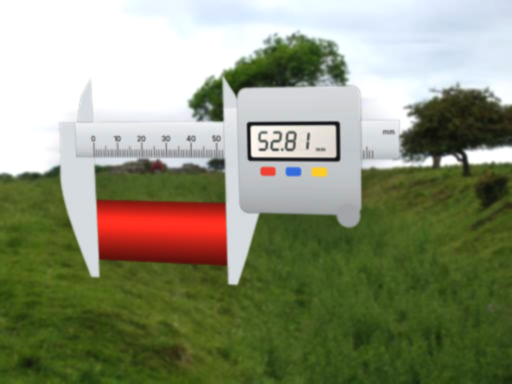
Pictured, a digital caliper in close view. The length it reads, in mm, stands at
52.81 mm
